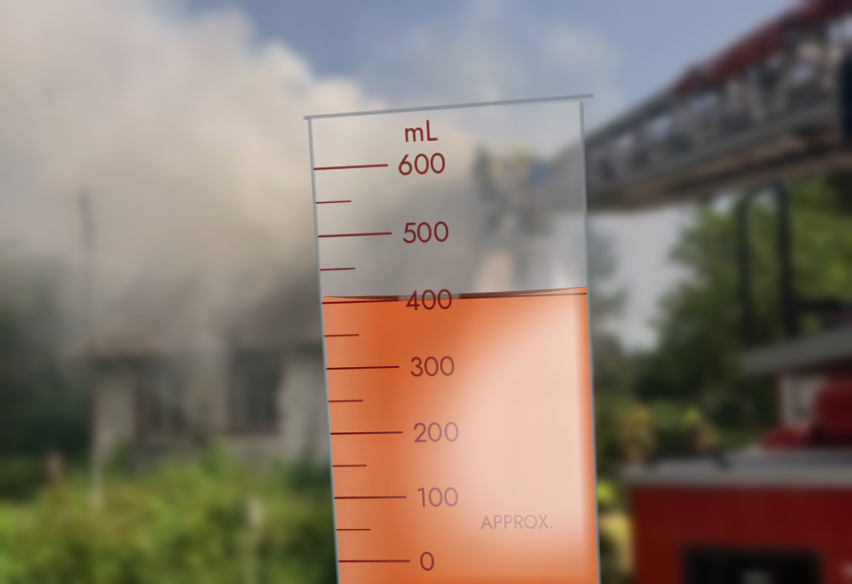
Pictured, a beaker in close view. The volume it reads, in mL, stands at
400 mL
